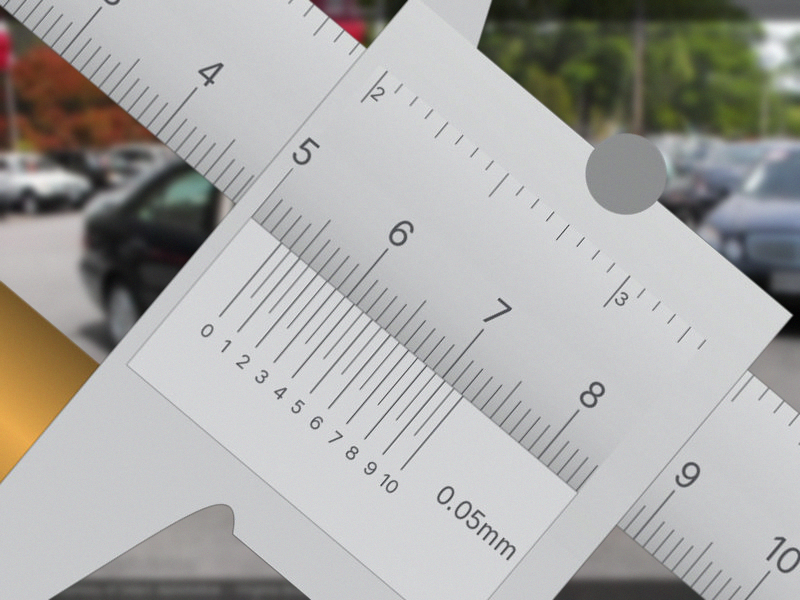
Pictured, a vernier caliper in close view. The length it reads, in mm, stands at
53.2 mm
